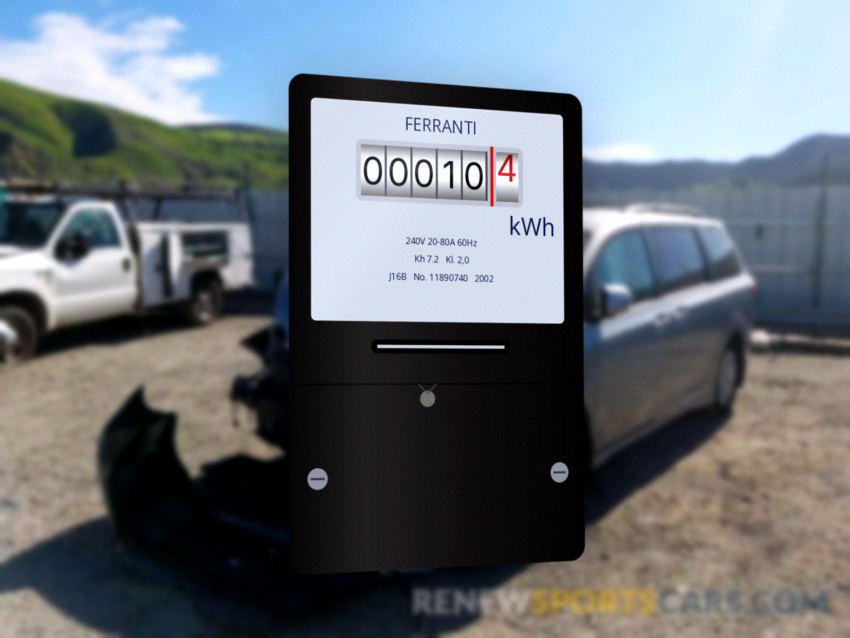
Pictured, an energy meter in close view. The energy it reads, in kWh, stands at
10.4 kWh
